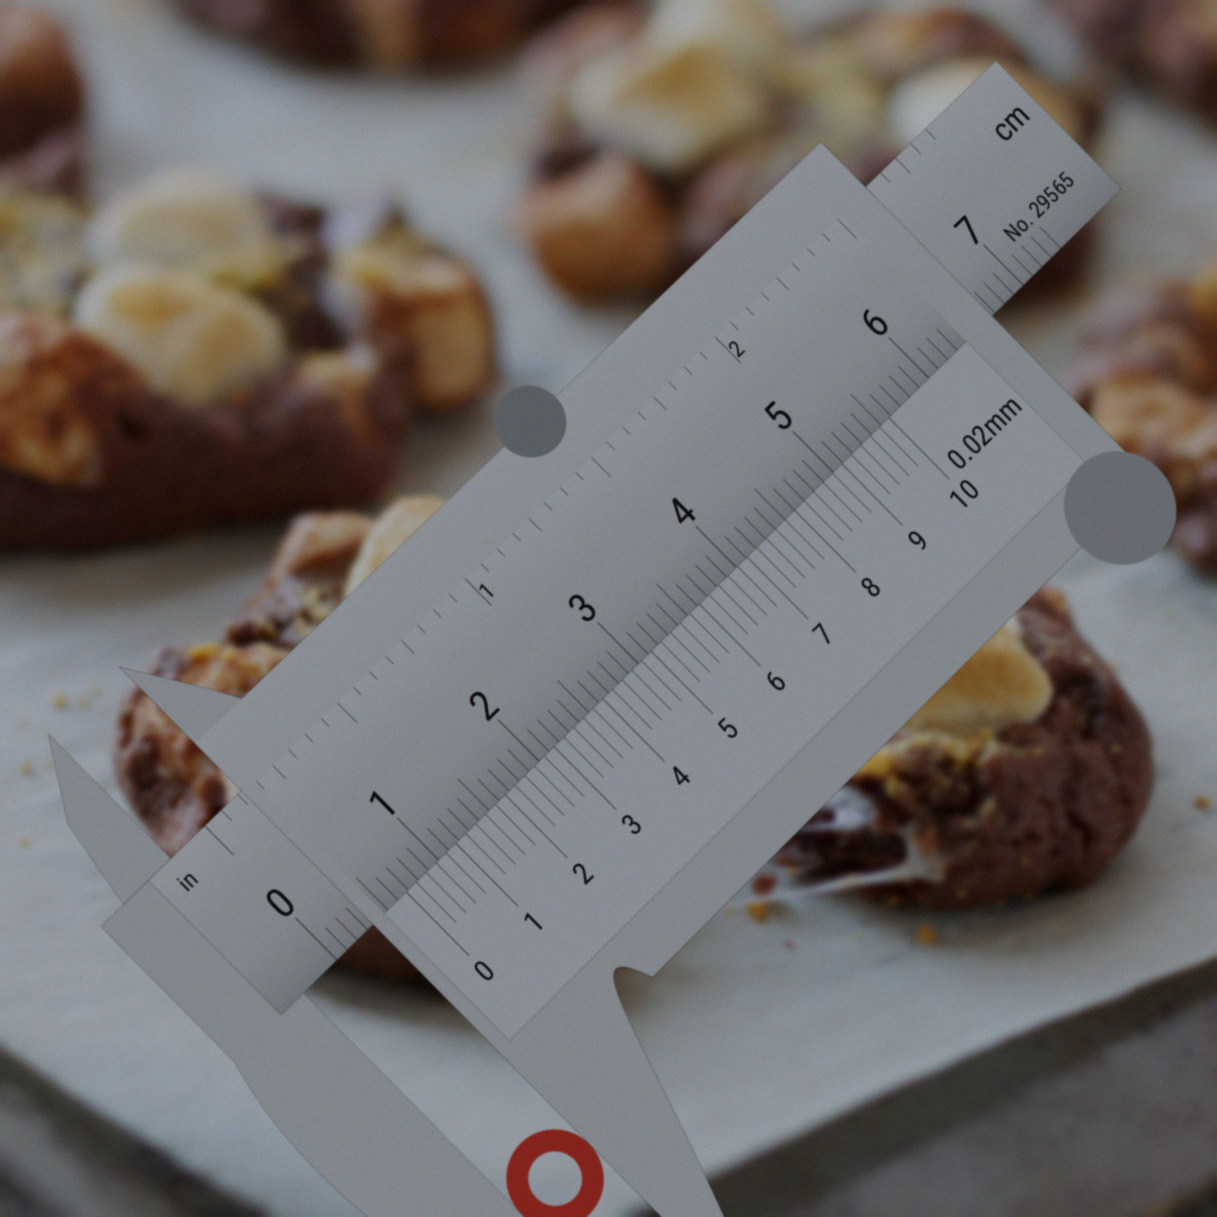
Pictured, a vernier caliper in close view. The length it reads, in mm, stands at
6.8 mm
